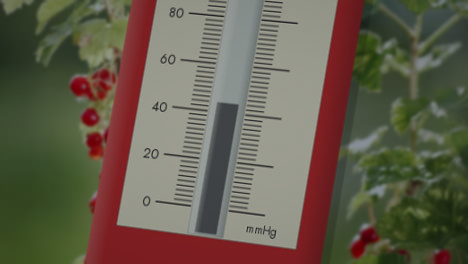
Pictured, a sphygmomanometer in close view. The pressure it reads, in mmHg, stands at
44 mmHg
